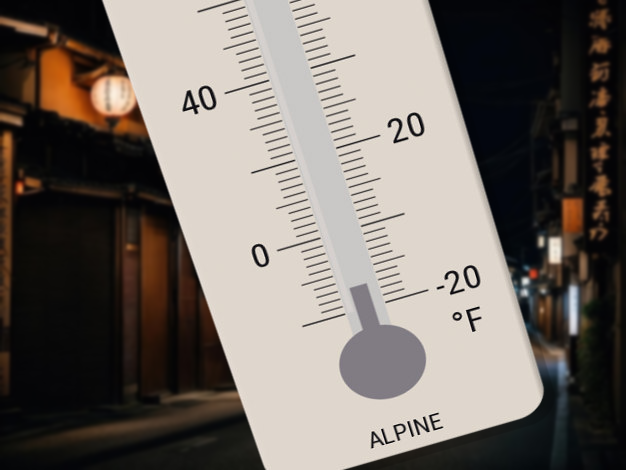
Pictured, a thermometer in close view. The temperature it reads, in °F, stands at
-14 °F
